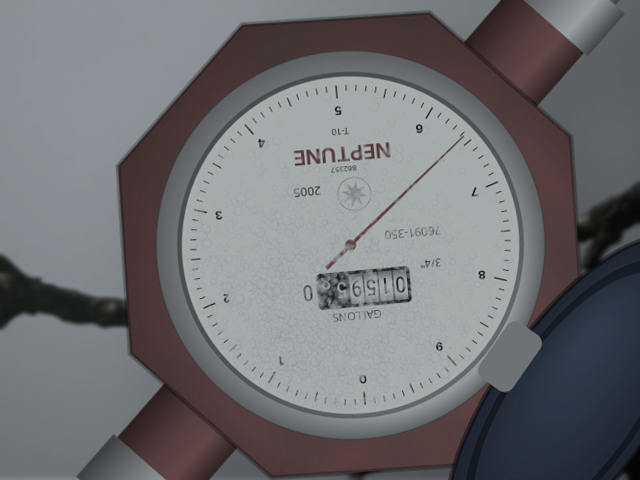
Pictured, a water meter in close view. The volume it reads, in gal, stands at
159576.4 gal
